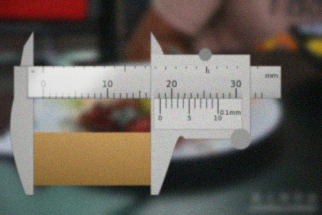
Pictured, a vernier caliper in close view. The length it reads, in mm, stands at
18.2 mm
